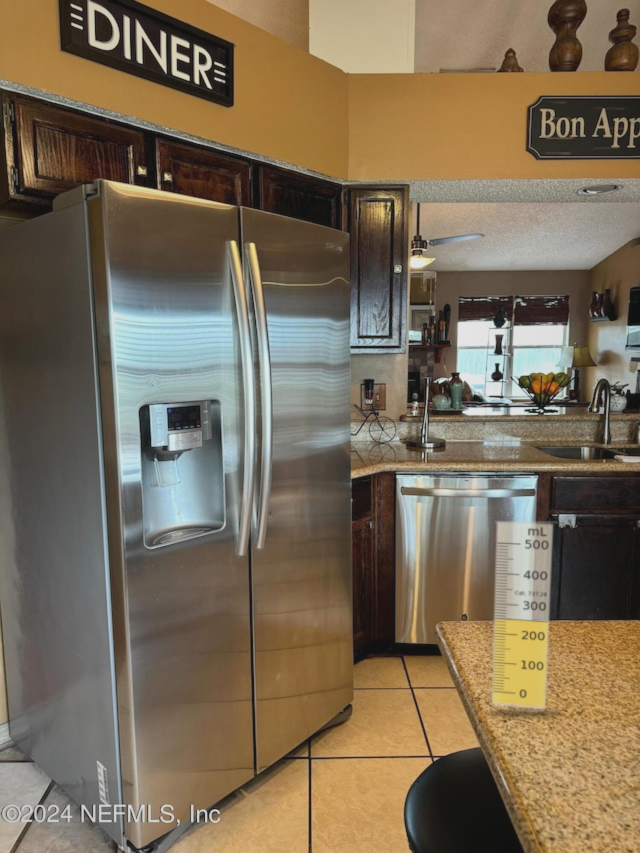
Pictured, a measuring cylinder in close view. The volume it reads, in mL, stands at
250 mL
